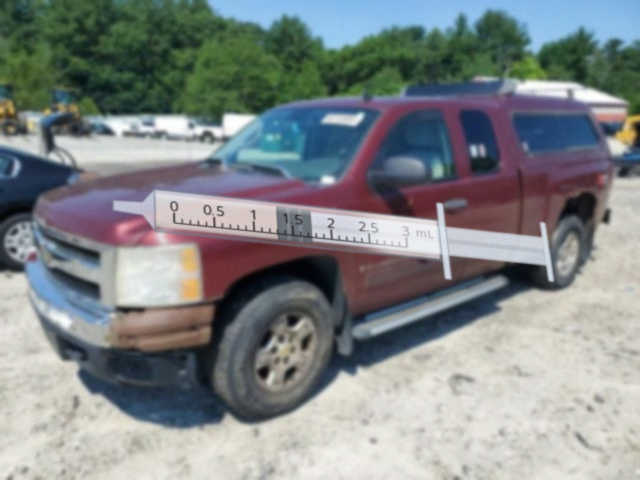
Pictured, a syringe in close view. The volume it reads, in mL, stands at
1.3 mL
